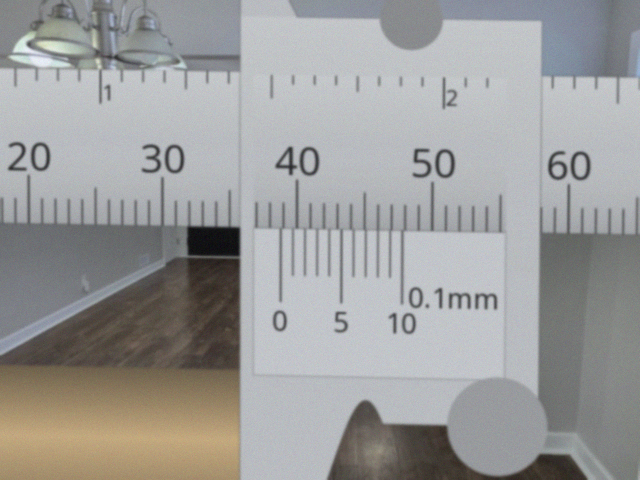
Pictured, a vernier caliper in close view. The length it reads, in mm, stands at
38.8 mm
